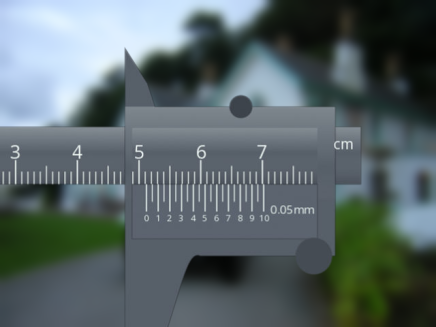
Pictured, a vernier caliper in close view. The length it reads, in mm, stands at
51.2 mm
